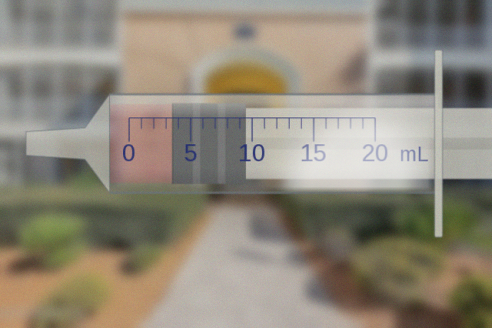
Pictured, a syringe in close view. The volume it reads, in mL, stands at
3.5 mL
